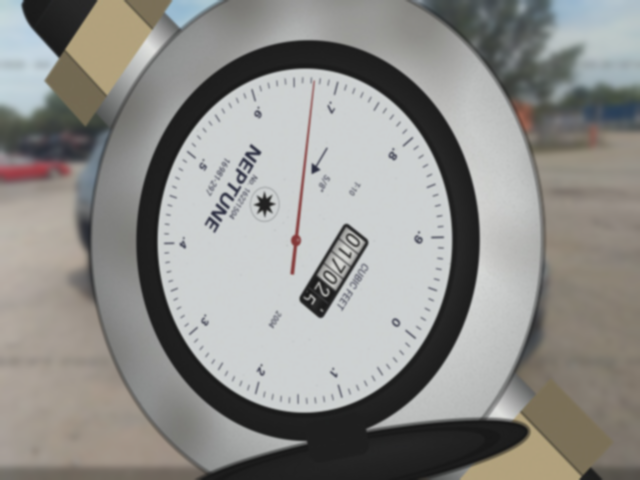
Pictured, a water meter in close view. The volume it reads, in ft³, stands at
17024.67 ft³
